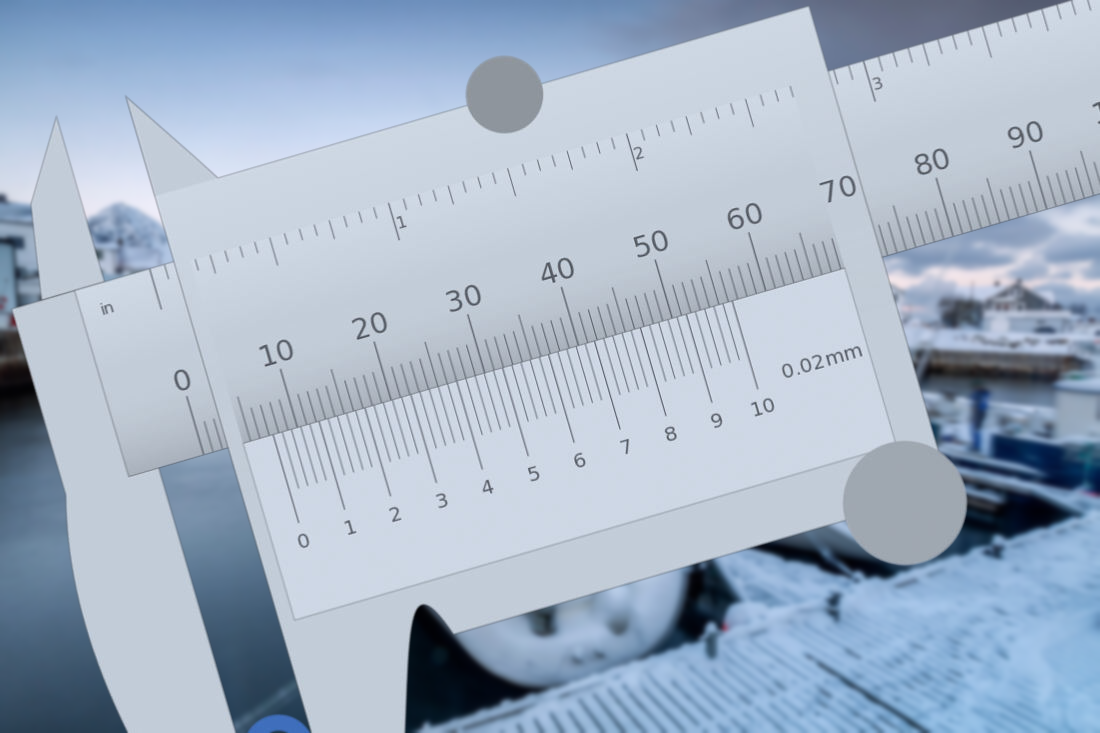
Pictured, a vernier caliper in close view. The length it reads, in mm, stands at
7.4 mm
